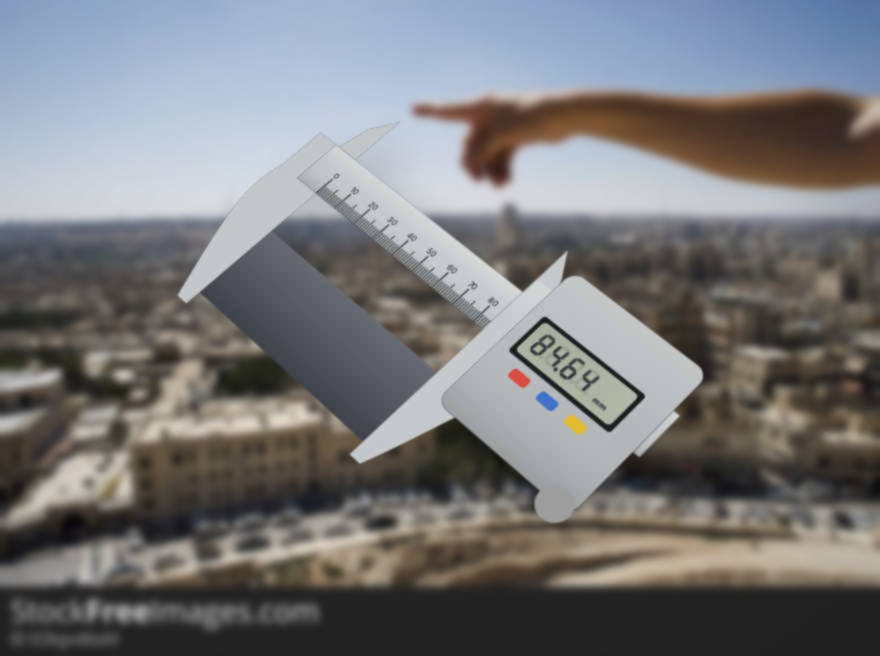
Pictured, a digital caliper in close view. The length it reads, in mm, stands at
84.64 mm
